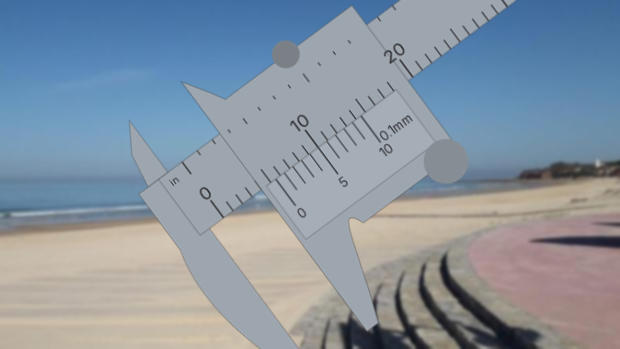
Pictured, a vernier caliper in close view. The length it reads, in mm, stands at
5.5 mm
